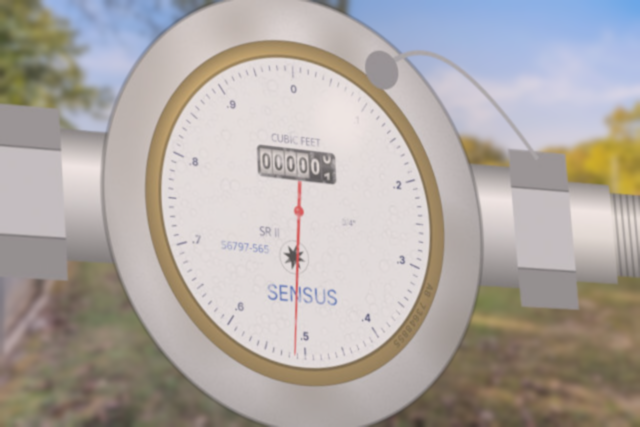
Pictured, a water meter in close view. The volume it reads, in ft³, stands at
0.51 ft³
